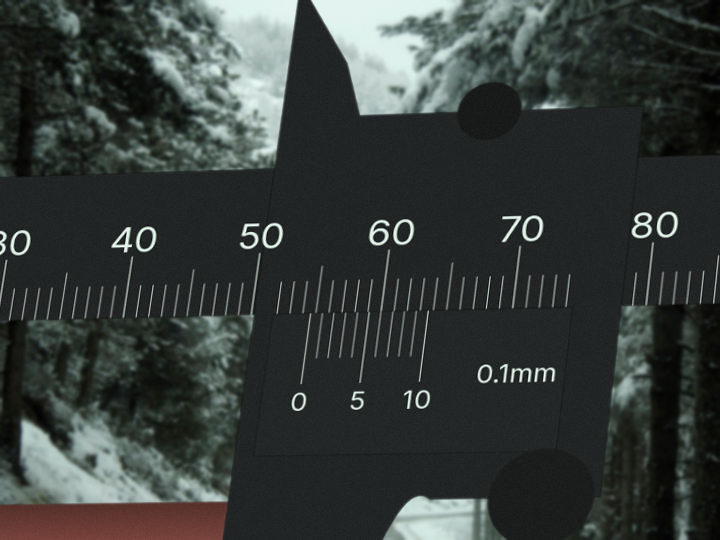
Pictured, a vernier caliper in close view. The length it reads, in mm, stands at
54.6 mm
